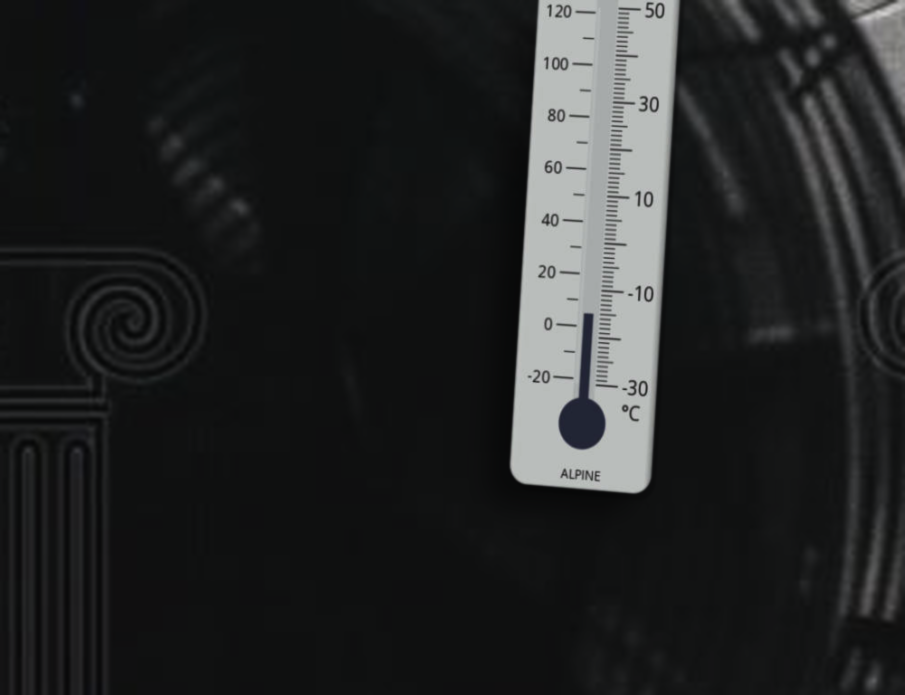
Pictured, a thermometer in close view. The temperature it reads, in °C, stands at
-15 °C
